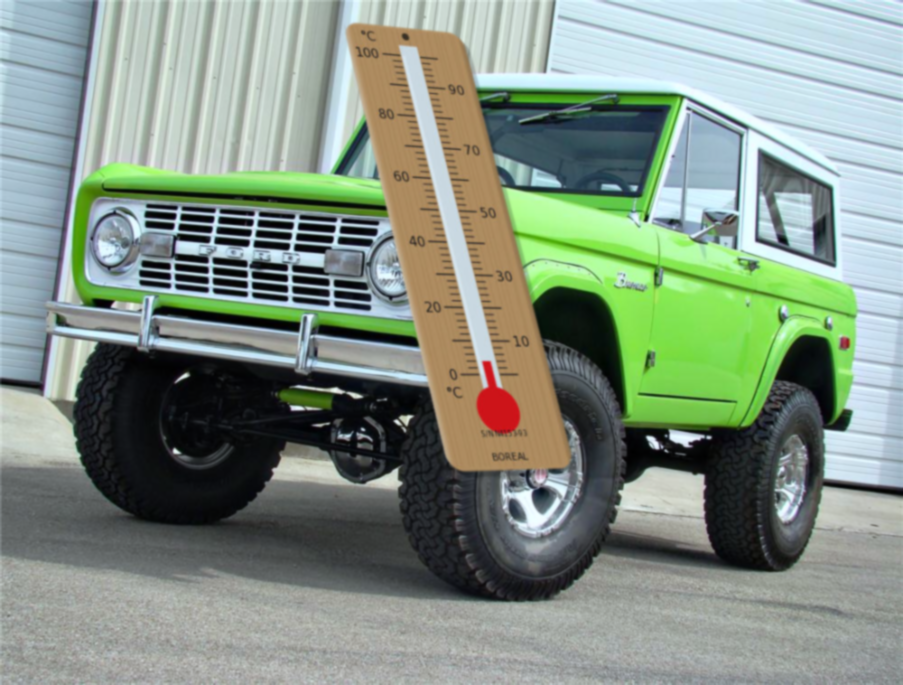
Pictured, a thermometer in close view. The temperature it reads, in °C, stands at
4 °C
